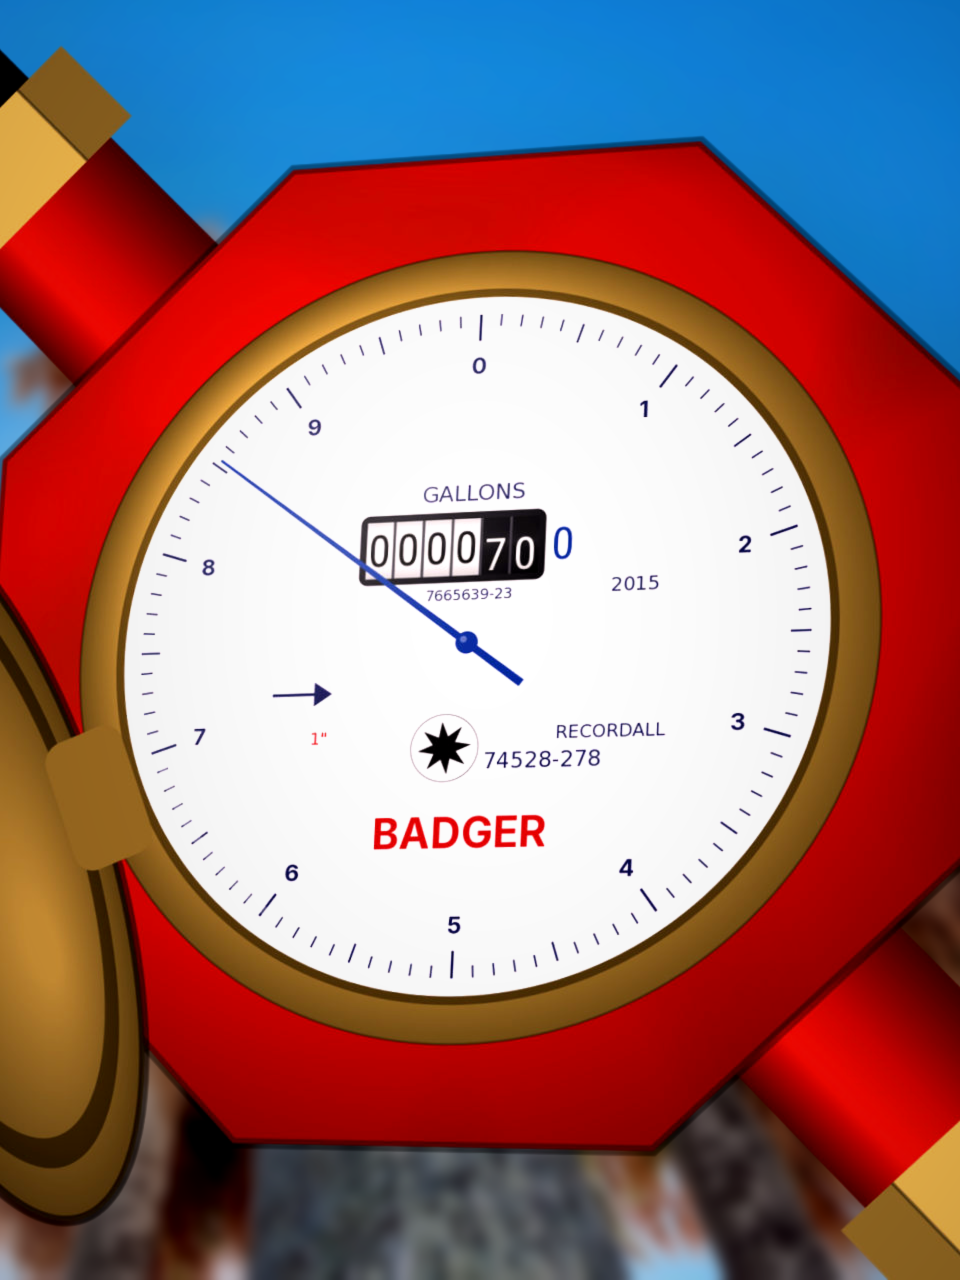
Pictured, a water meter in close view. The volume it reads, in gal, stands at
698.5 gal
